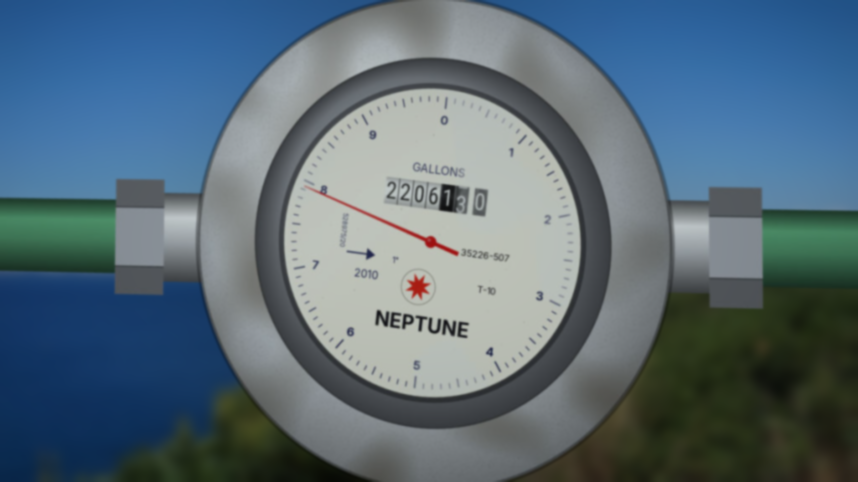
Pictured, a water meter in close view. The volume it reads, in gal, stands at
2206127.9 gal
